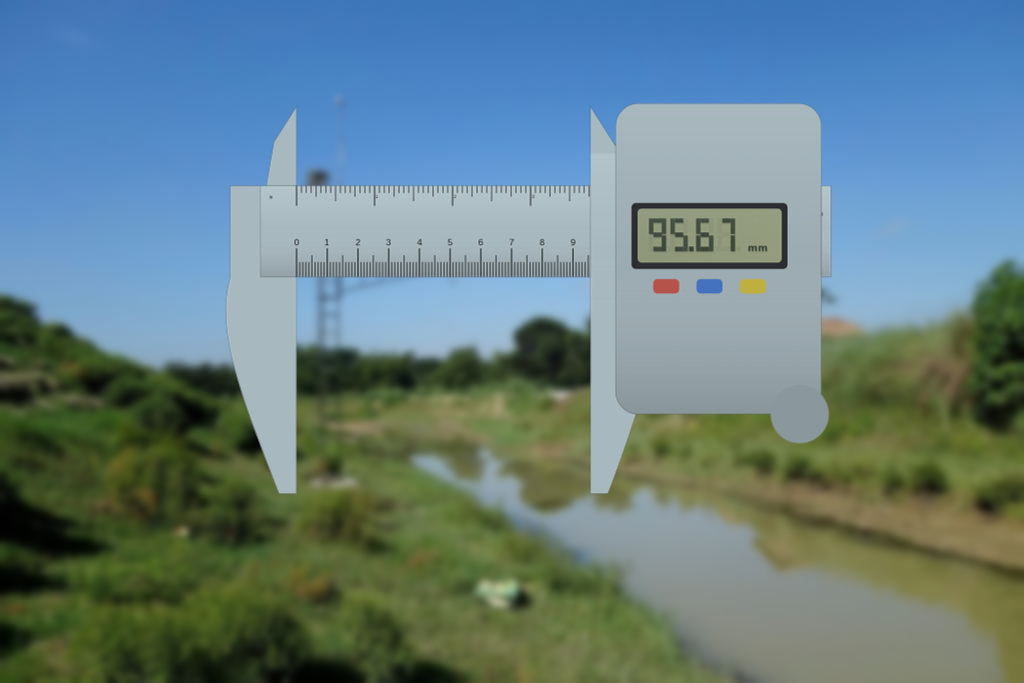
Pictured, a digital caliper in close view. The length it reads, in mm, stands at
95.67 mm
